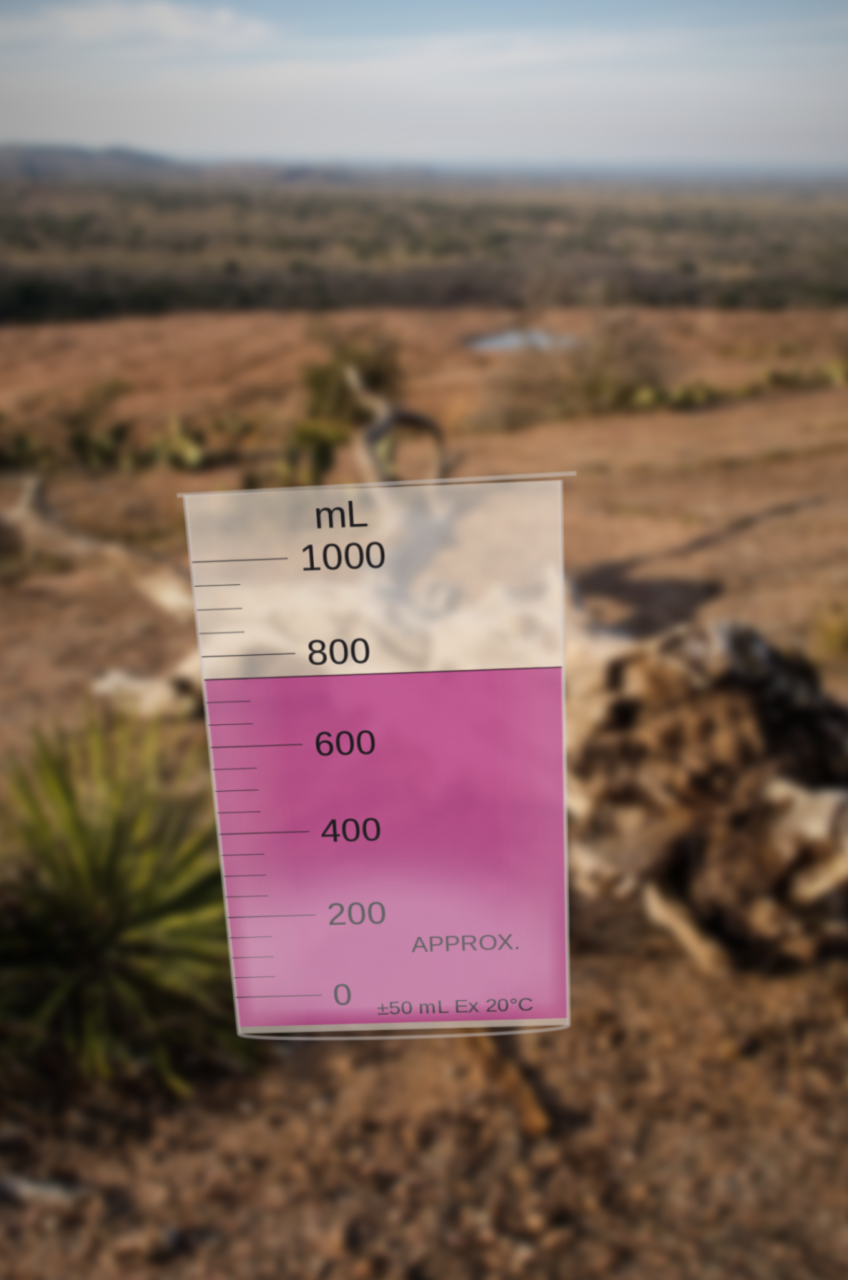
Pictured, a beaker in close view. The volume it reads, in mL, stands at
750 mL
